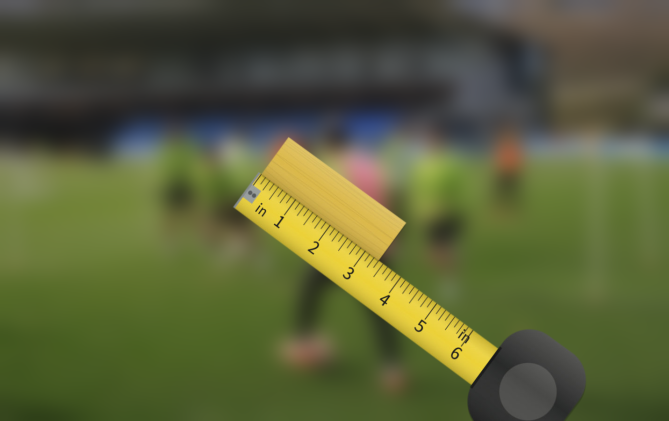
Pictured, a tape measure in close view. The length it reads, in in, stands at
3.375 in
